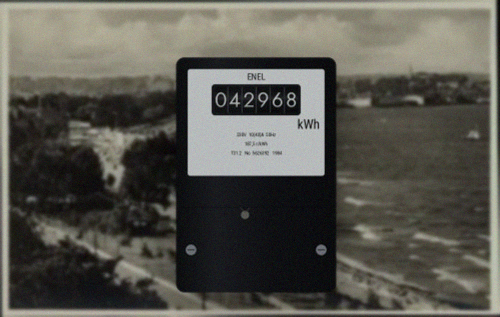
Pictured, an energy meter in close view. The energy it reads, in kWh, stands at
42968 kWh
